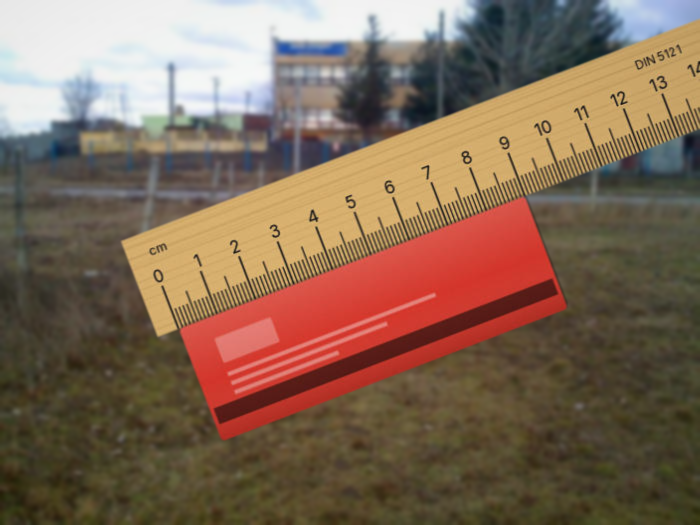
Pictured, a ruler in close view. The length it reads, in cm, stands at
9 cm
